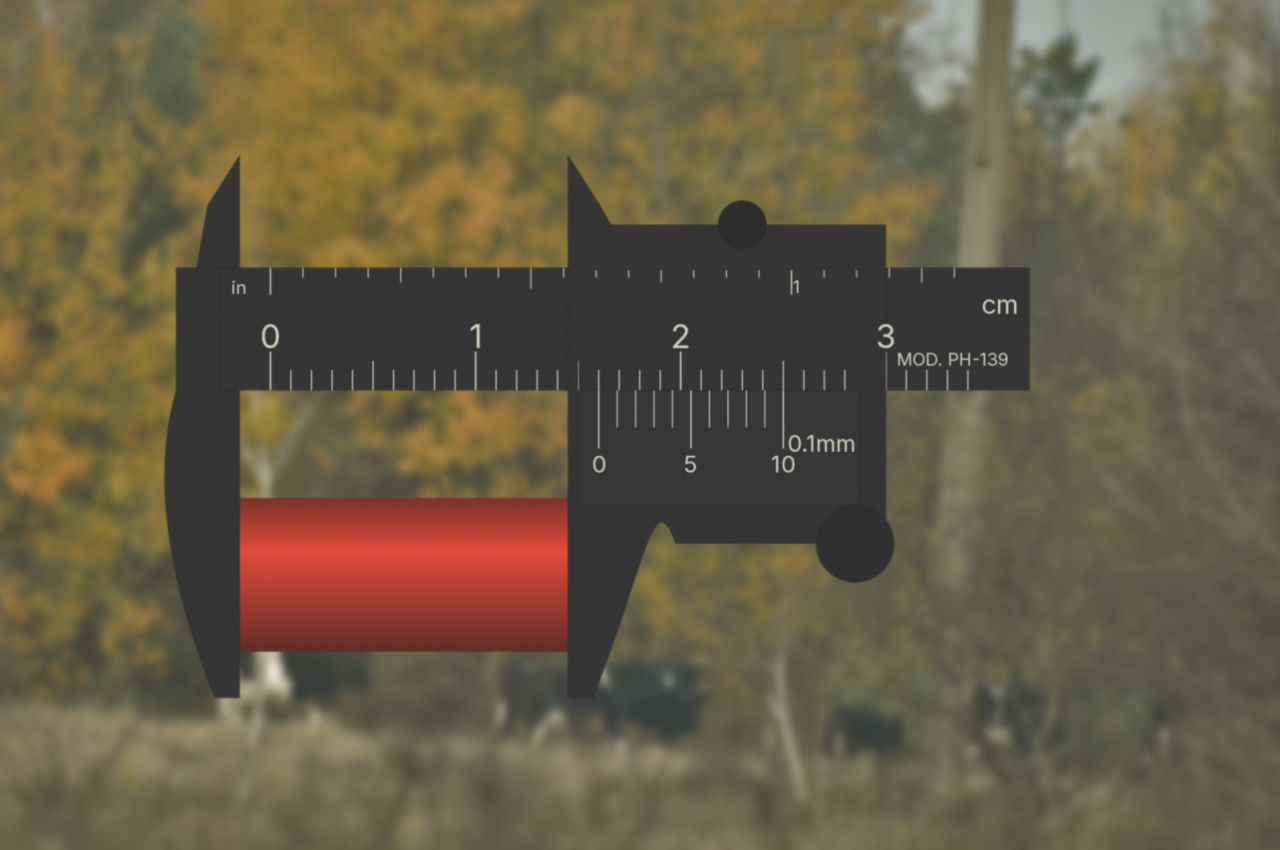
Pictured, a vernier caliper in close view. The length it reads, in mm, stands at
16.0 mm
